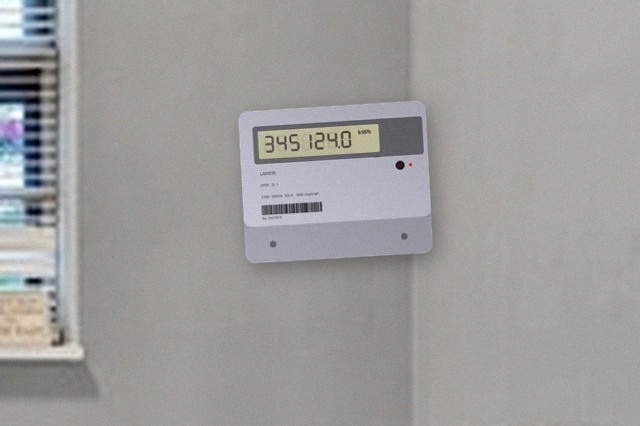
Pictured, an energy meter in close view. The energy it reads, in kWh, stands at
345124.0 kWh
